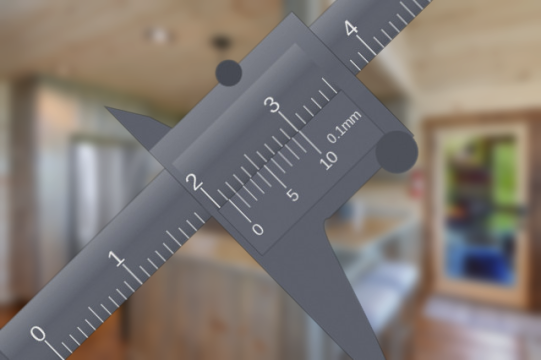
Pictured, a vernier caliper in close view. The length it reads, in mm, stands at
21.1 mm
